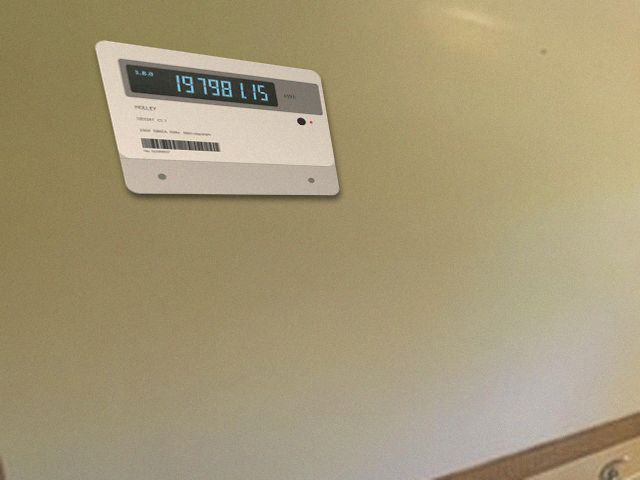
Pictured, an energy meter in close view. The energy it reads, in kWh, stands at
197981.15 kWh
